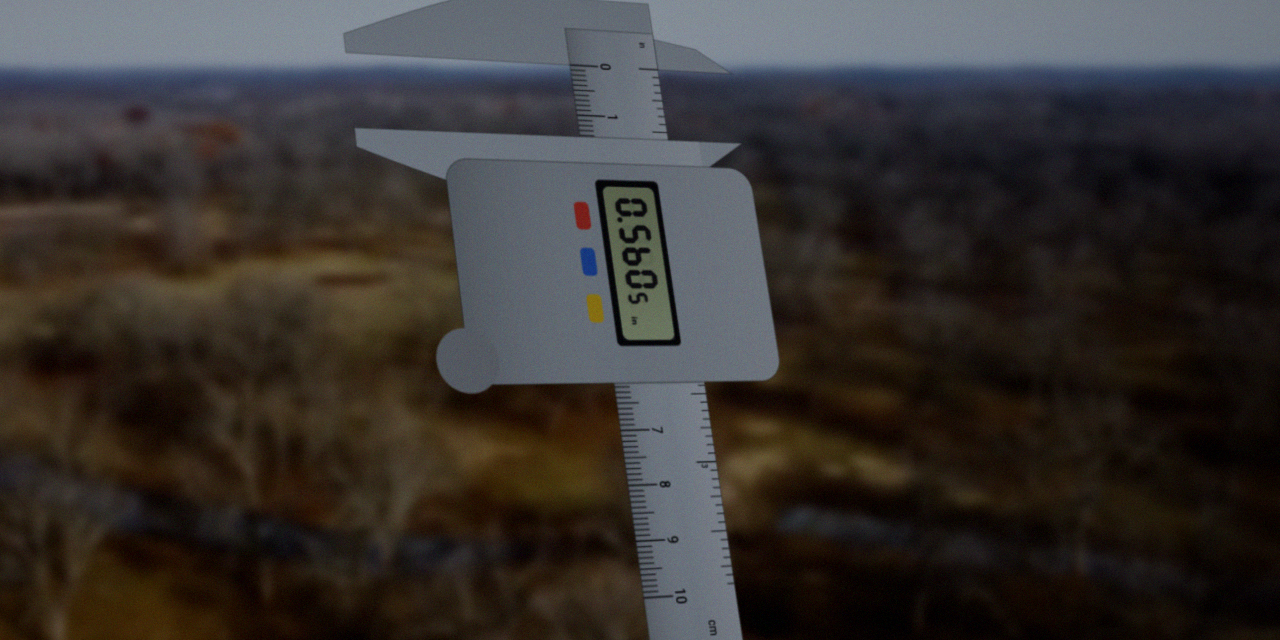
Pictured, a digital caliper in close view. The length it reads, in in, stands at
0.5605 in
